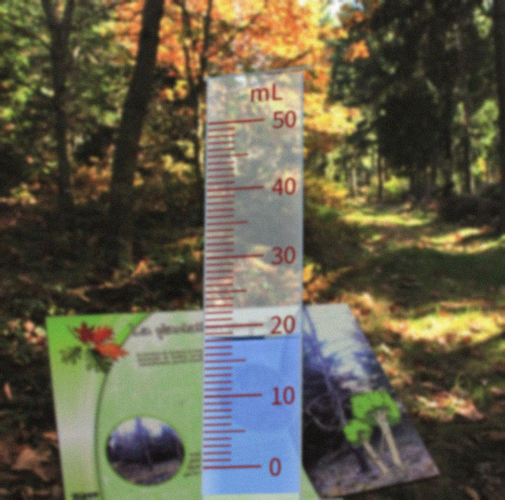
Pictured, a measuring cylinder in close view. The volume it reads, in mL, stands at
18 mL
